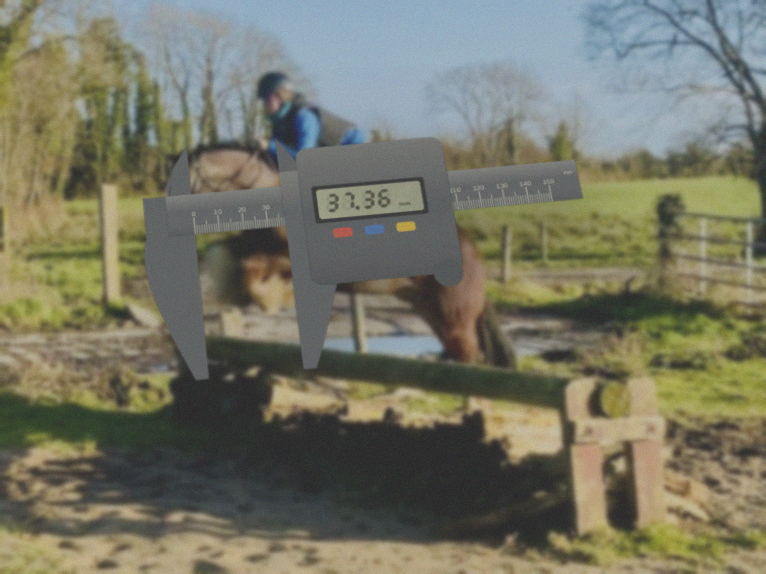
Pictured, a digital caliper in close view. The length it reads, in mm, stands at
37.36 mm
